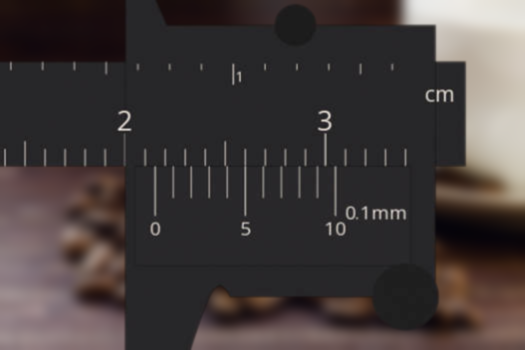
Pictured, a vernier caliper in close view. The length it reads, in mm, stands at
21.5 mm
